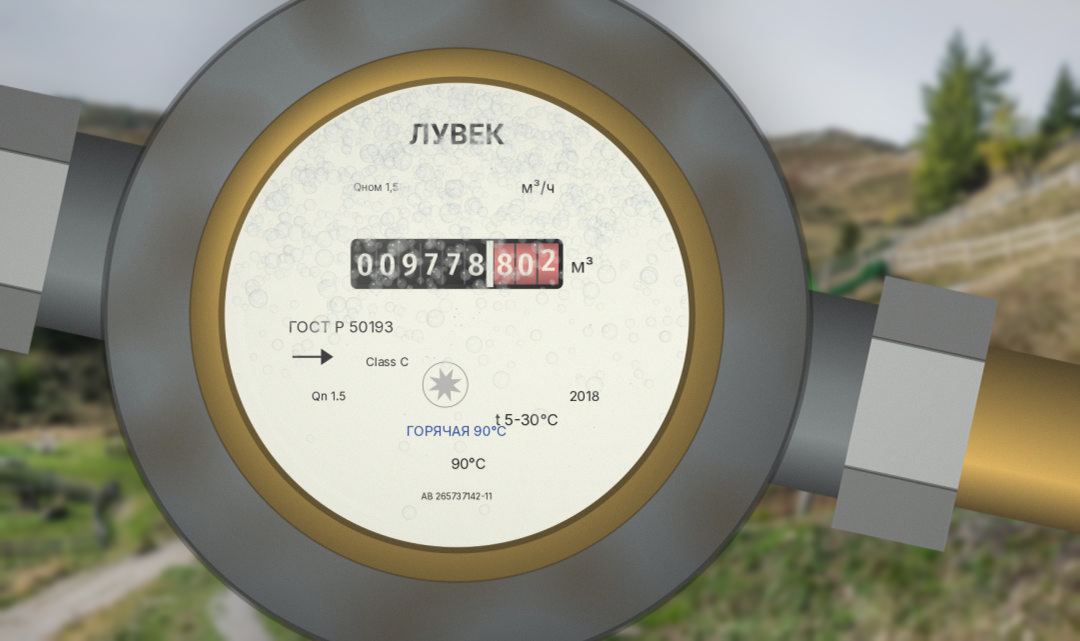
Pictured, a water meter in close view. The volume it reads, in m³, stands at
9778.802 m³
